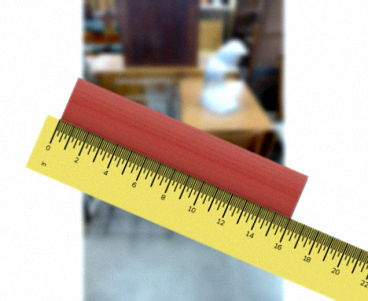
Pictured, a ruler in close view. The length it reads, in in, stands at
16 in
